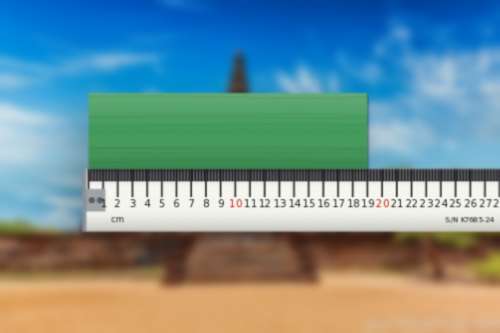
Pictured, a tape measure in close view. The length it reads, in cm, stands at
19 cm
